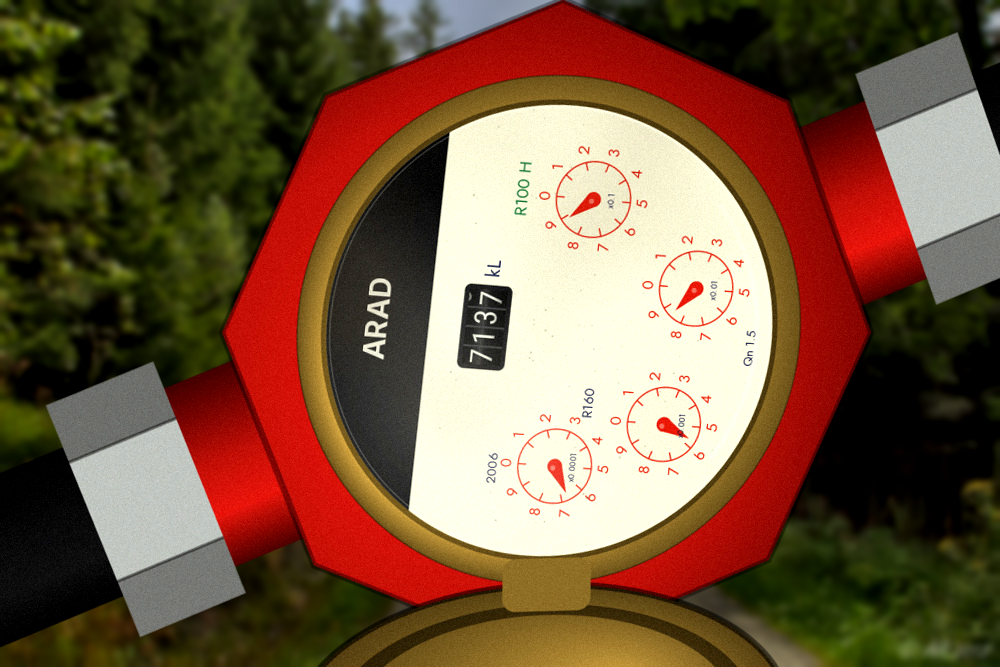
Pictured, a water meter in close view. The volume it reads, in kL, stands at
7136.8856 kL
